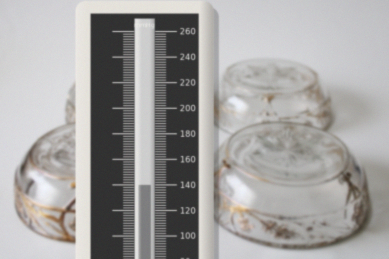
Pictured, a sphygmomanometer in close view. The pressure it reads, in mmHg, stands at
140 mmHg
